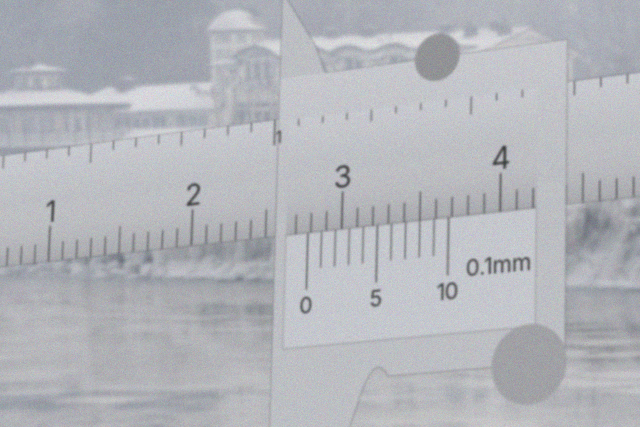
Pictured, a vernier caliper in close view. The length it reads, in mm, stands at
27.8 mm
